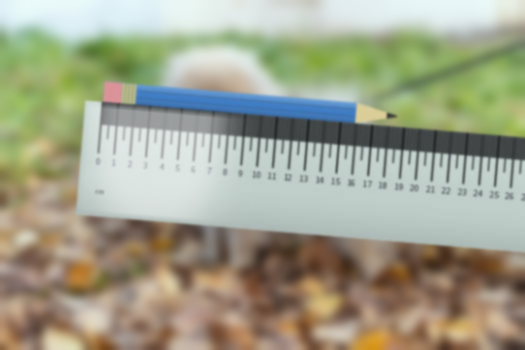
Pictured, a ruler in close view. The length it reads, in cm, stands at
18.5 cm
